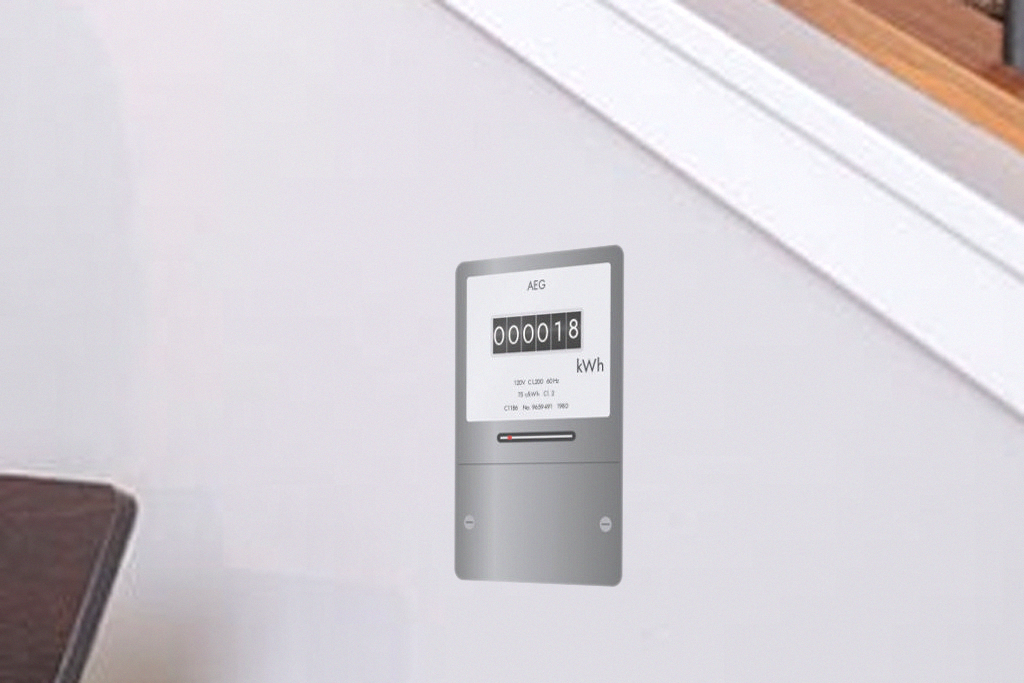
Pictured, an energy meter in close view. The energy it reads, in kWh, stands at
18 kWh
